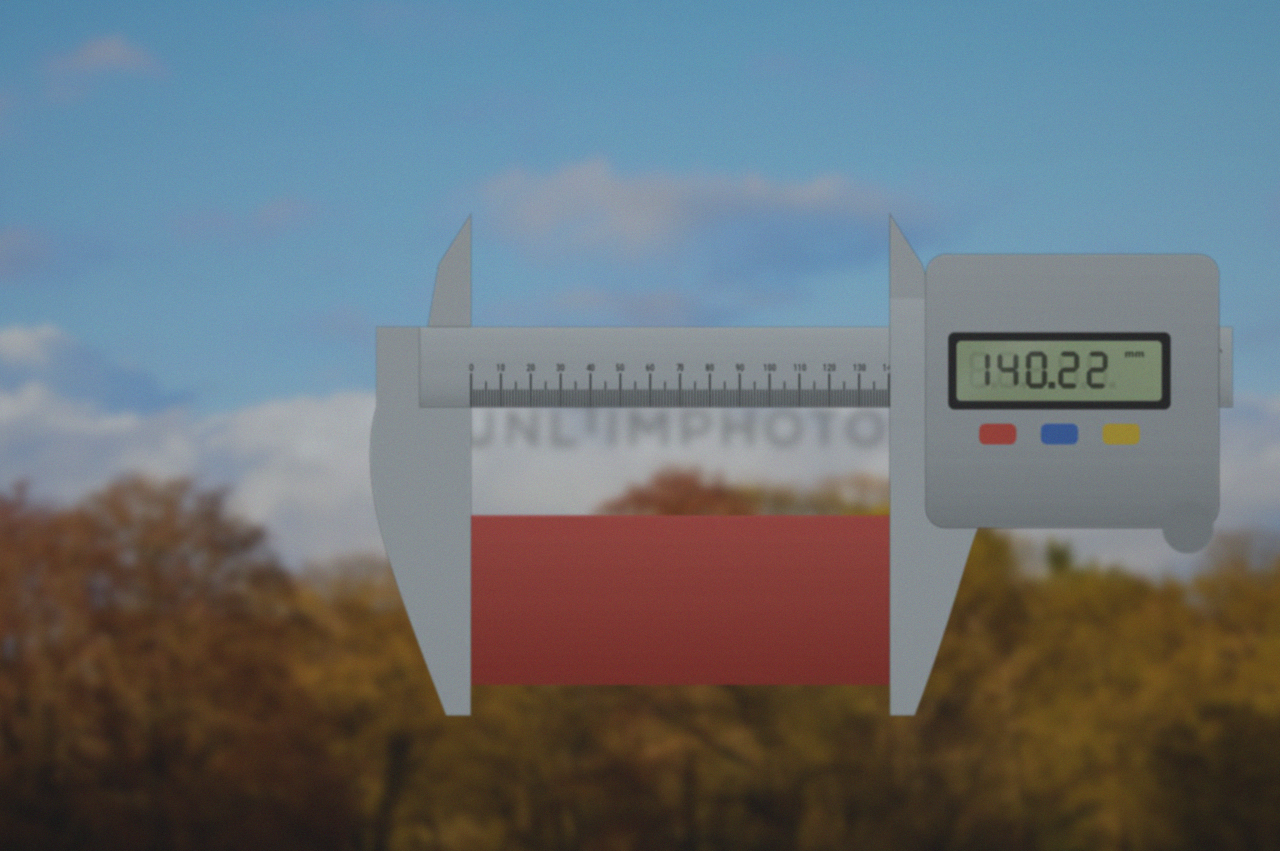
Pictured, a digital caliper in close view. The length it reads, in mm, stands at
140.22 mm
